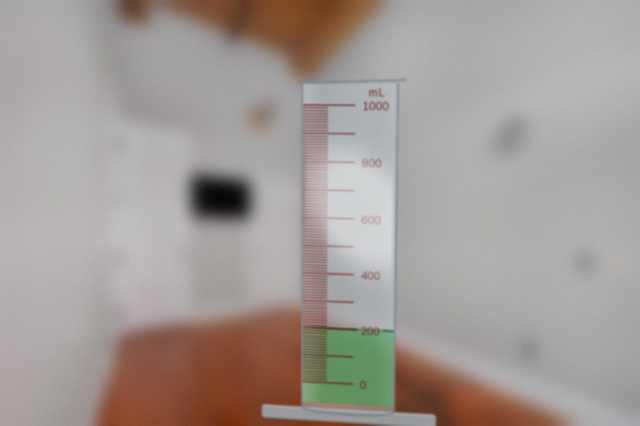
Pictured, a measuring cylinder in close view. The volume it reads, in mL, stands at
200 mL
